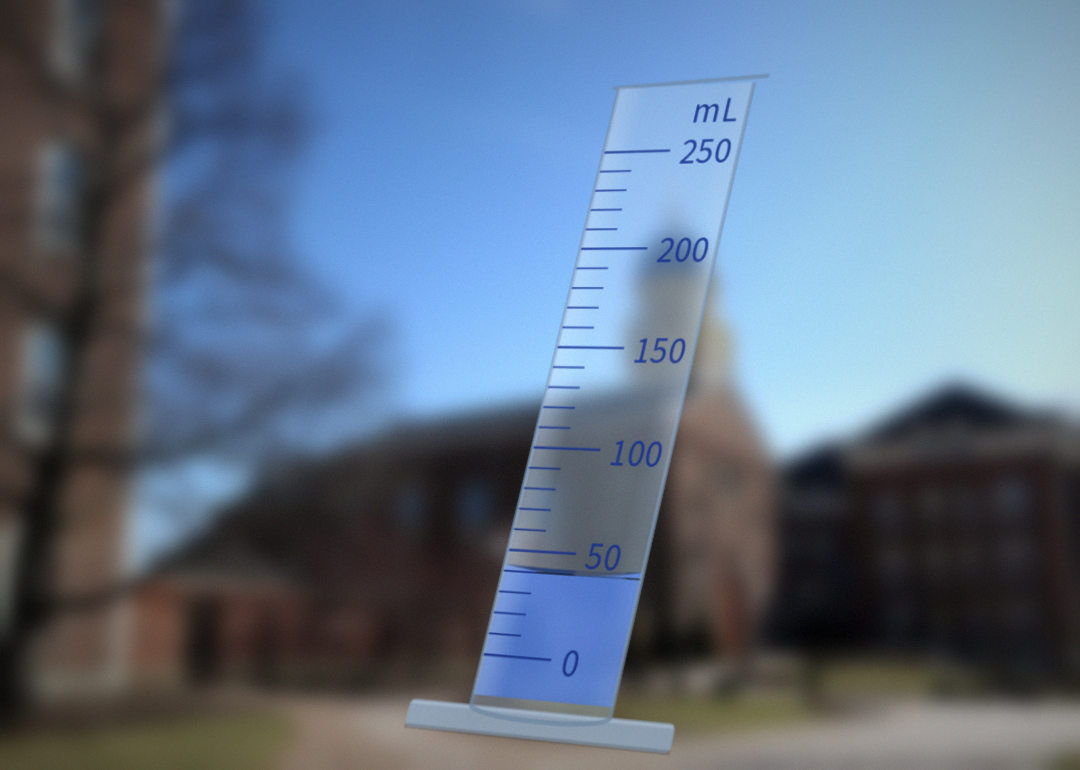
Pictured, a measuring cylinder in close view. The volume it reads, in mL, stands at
40 mL
